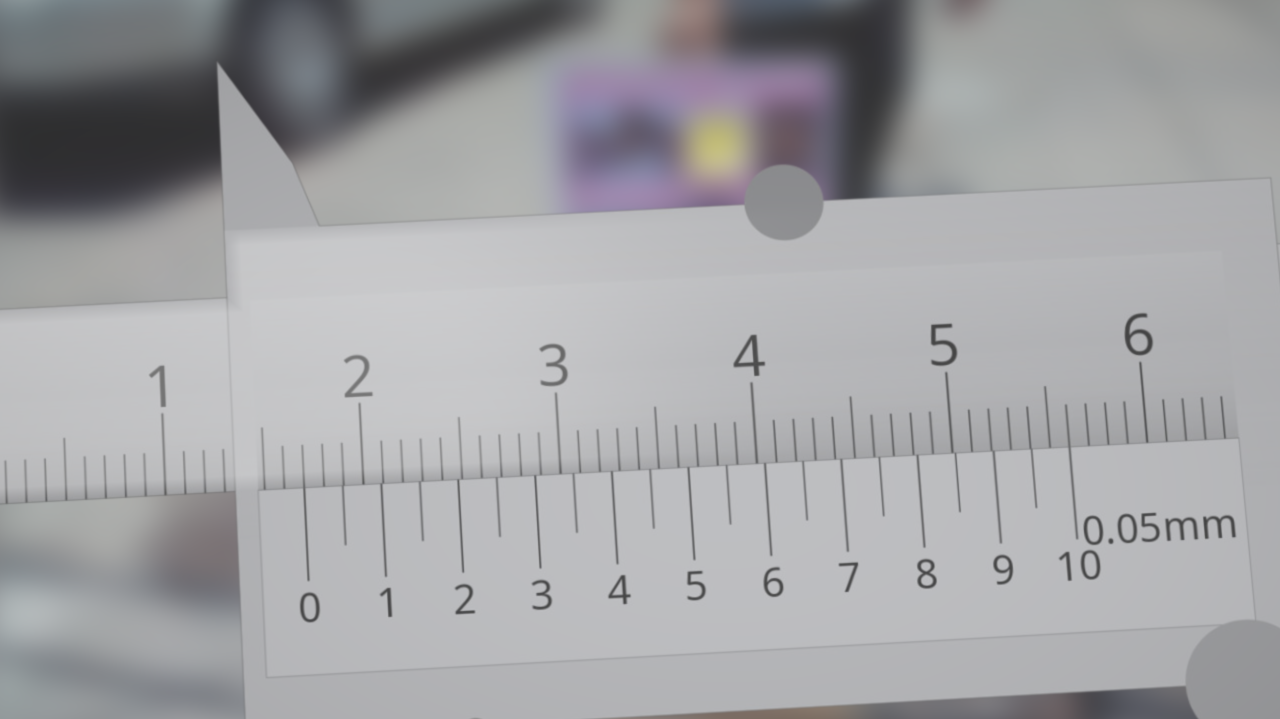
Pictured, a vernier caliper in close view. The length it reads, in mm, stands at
17.0 mm
